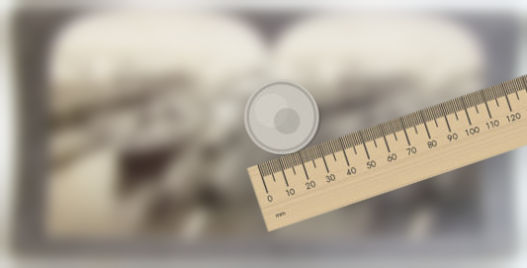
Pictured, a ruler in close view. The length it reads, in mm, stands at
35 mm
